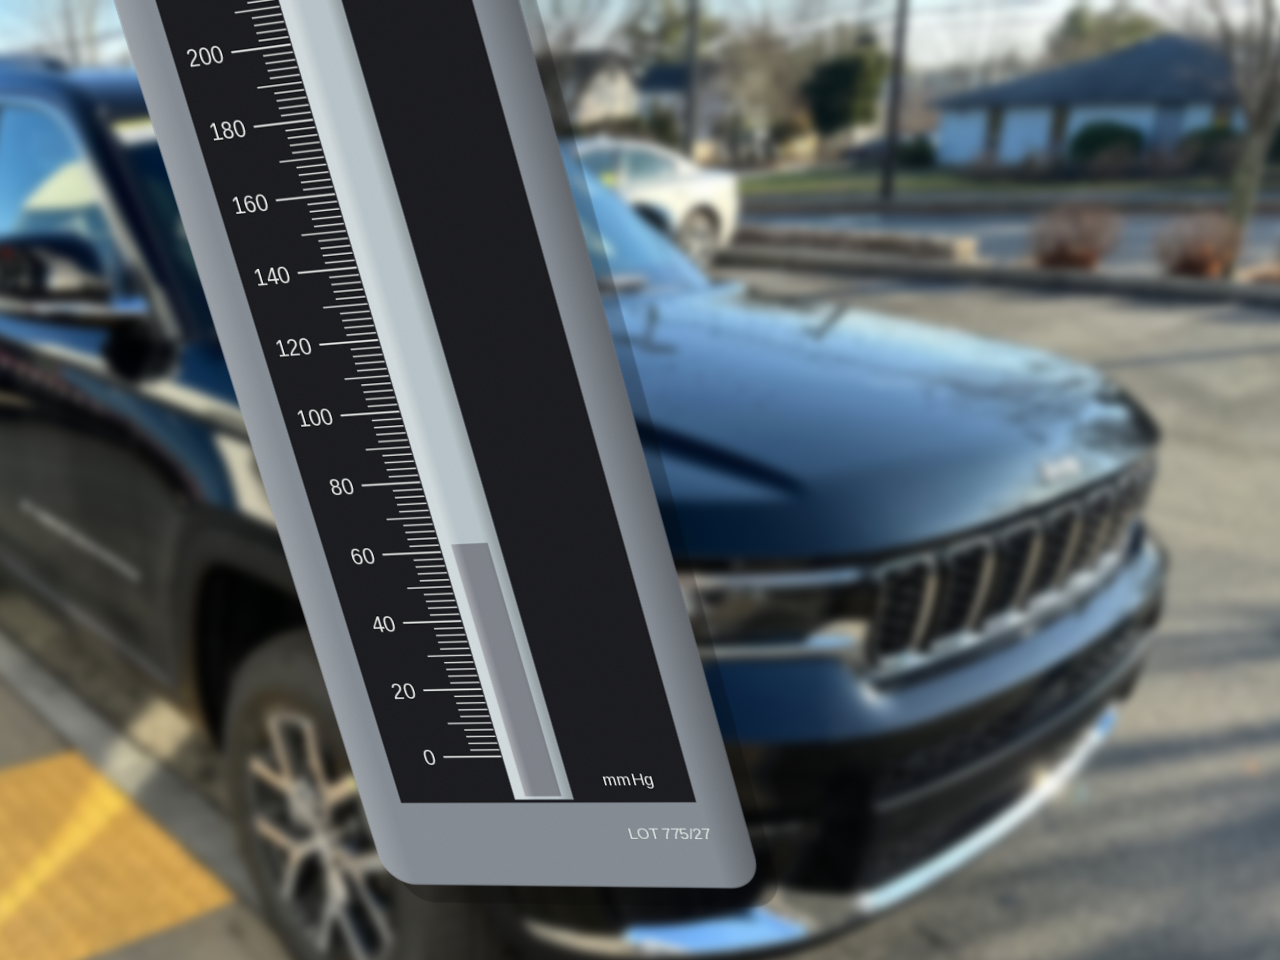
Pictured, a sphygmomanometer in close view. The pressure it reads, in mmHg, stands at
62 mmHg
